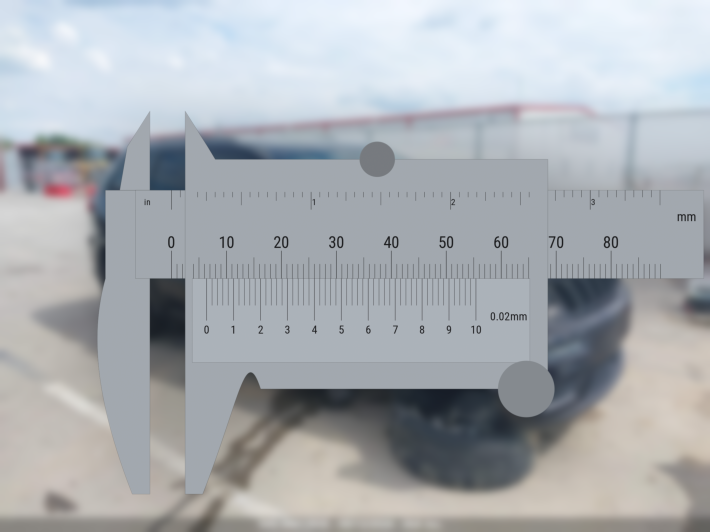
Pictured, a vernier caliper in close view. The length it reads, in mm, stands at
6.4 mm
